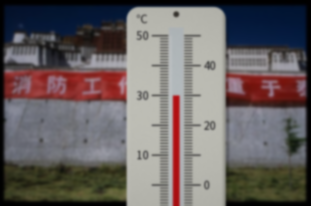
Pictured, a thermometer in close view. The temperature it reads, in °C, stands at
30 °C
